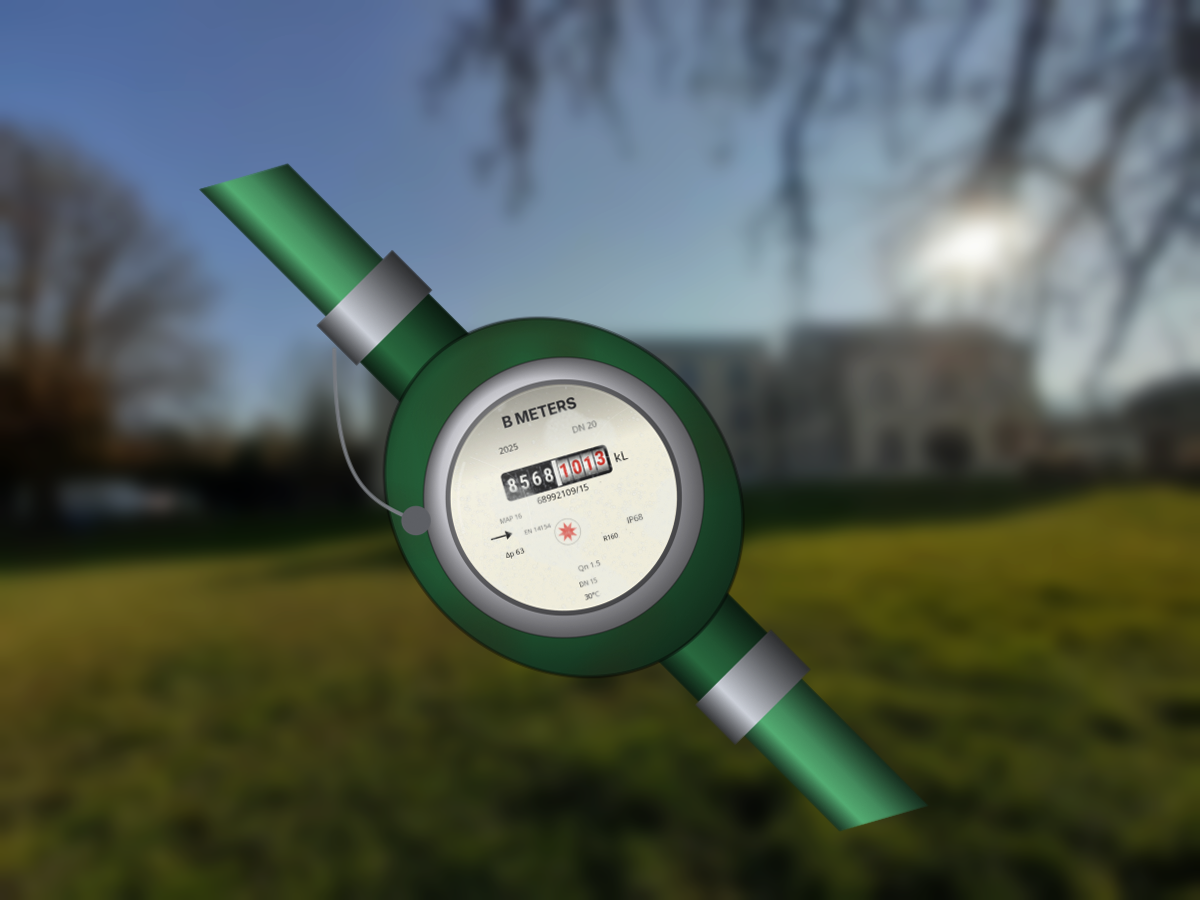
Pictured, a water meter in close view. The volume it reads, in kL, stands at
8568.1013 kL
